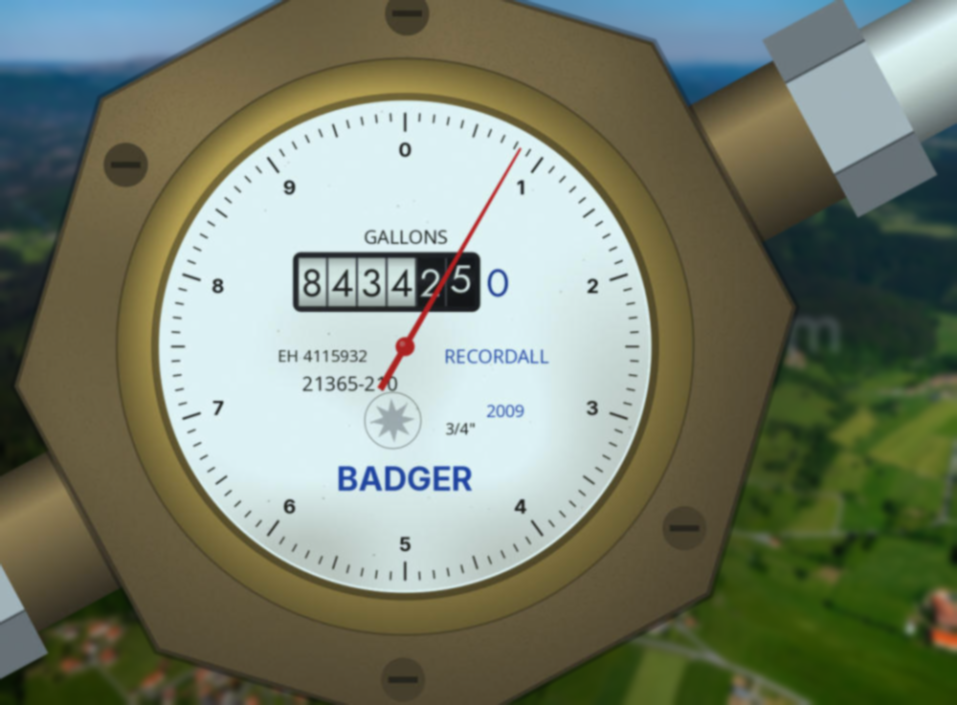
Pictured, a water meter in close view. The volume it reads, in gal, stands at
8434250.8 gal
